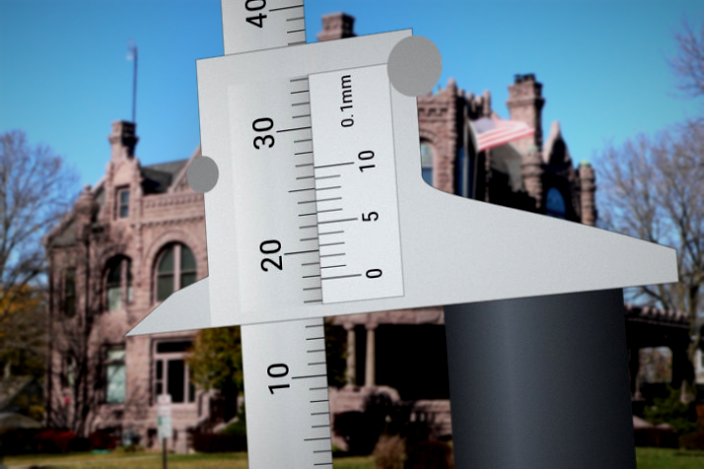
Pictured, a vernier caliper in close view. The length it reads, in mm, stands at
17.7 mm
